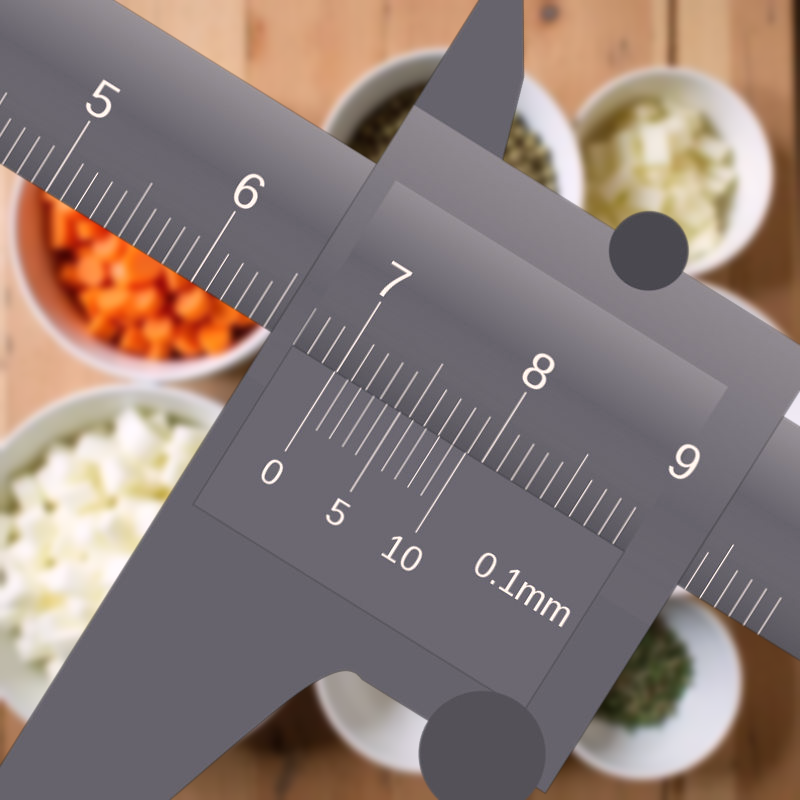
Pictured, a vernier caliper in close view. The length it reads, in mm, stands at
69.9 mm
